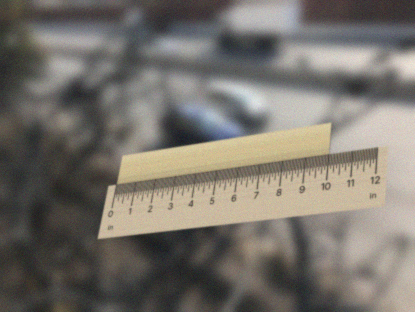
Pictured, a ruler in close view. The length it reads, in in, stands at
10 in
